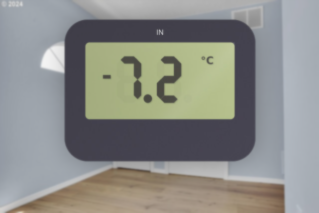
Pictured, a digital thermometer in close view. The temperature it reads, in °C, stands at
-7.2 °C
